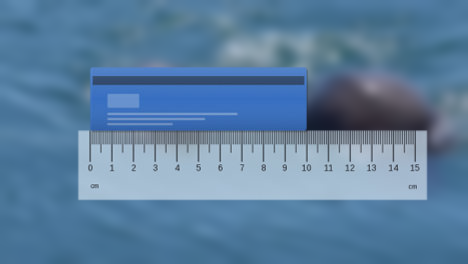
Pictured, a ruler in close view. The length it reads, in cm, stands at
10 cm
